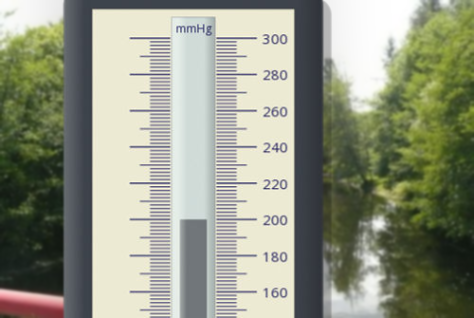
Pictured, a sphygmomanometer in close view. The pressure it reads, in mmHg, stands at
200 mmHg
